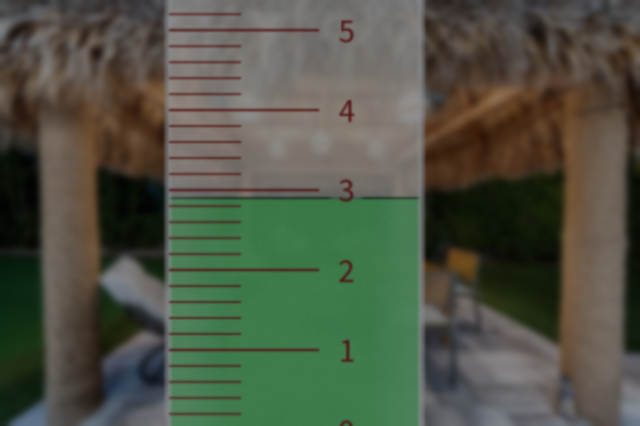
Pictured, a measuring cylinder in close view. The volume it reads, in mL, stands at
2.9 mL
